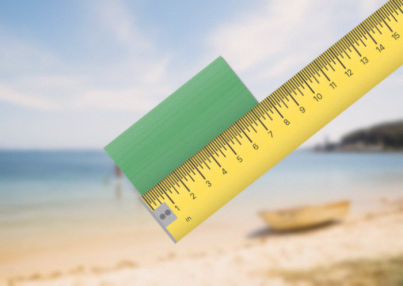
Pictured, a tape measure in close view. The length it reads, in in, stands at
7.5 in
